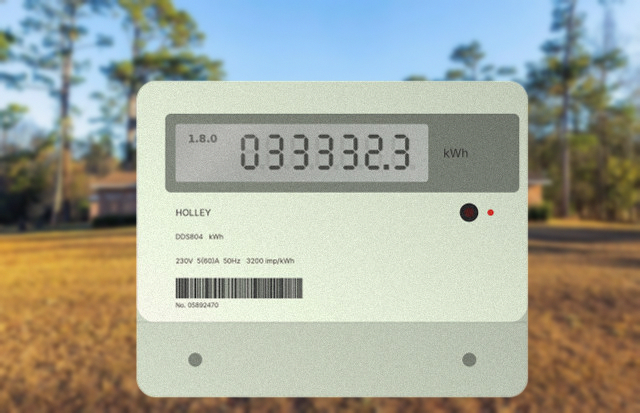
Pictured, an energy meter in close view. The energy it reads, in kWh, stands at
33332.3 kWh
